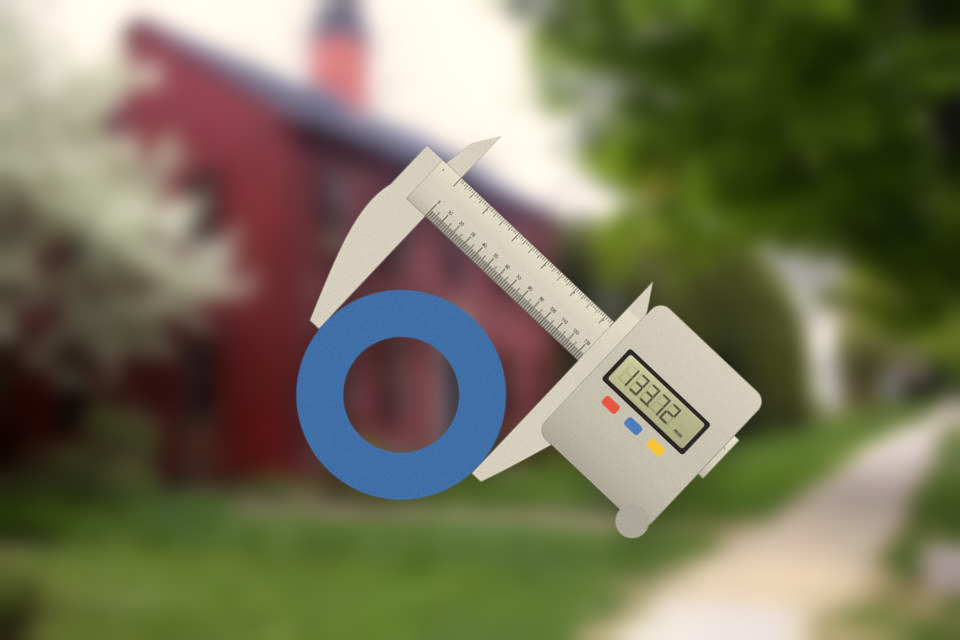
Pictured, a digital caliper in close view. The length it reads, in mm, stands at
133.72 mm
